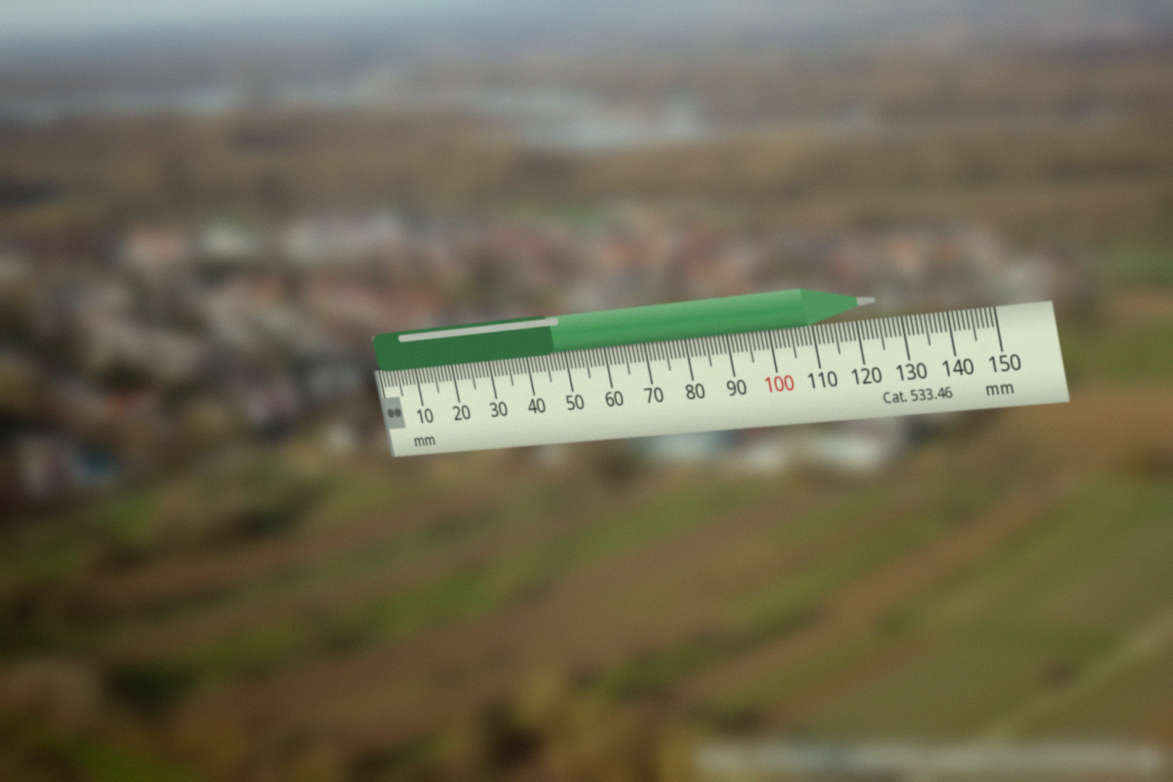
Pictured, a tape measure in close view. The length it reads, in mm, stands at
125 mm
